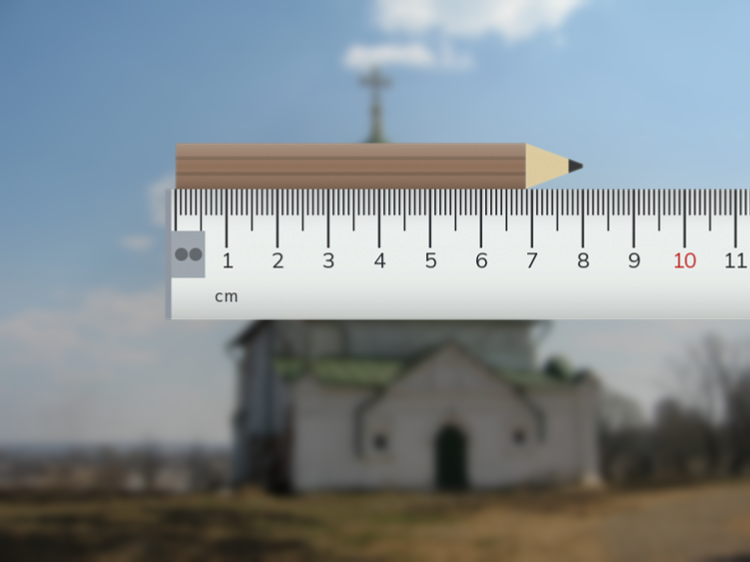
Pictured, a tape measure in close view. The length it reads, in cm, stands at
8 cm
